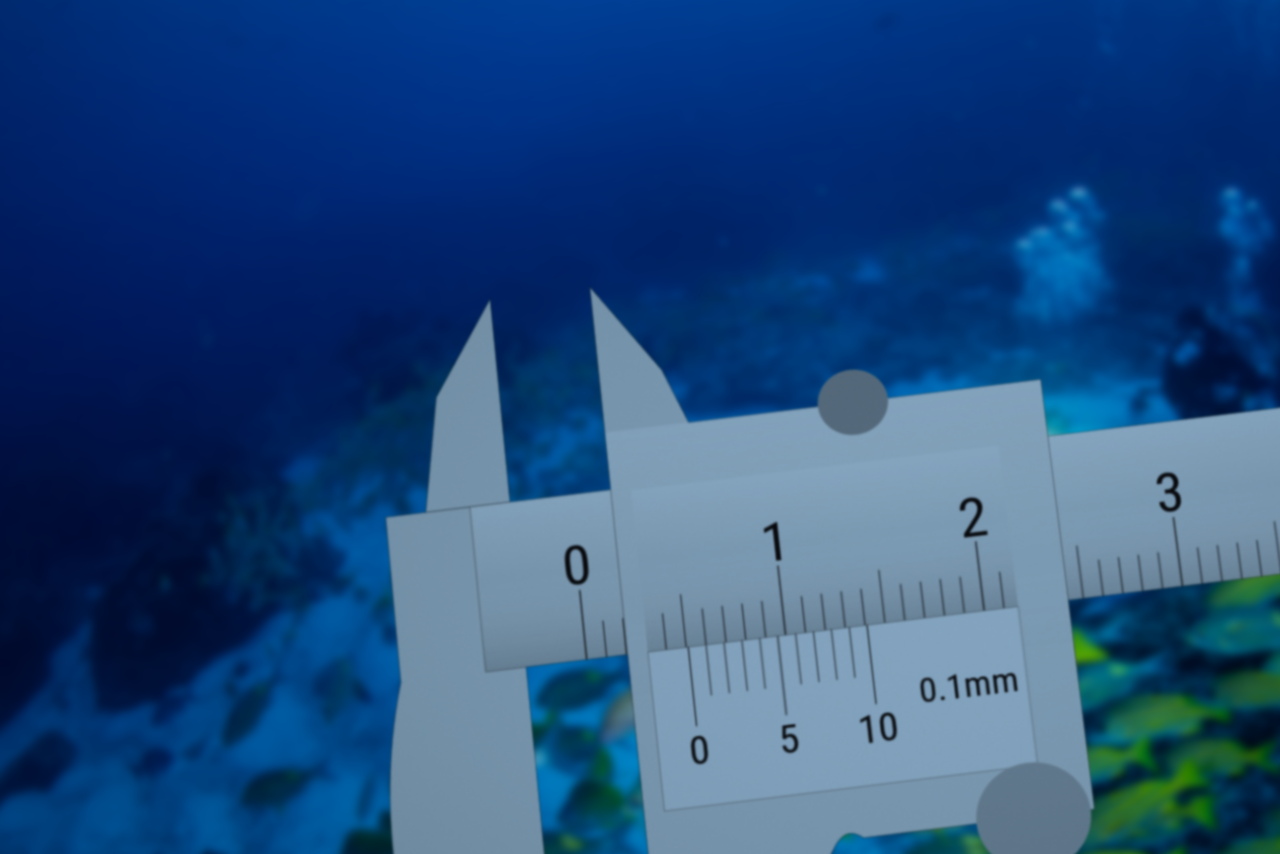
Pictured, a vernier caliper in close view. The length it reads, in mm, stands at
5.1 mm
